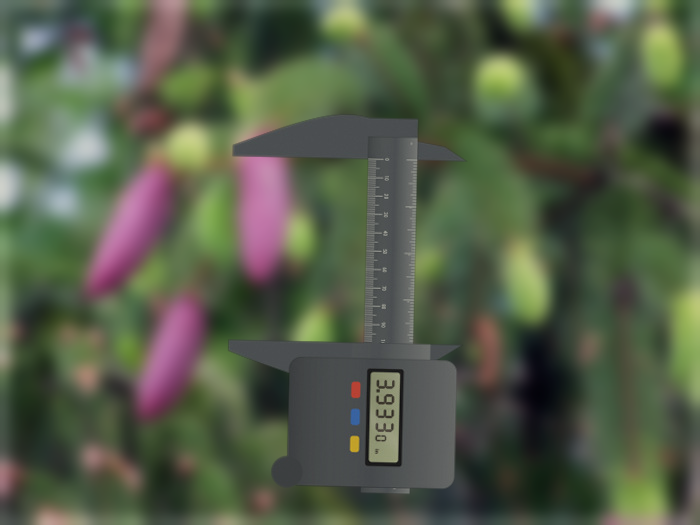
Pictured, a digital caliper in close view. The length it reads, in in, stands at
3.9330 in
